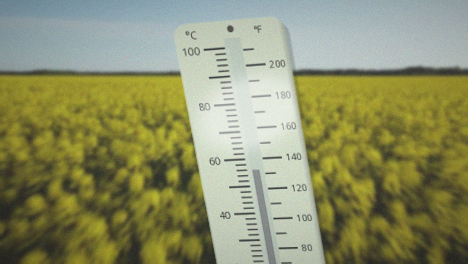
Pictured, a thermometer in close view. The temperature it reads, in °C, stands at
56 °C
